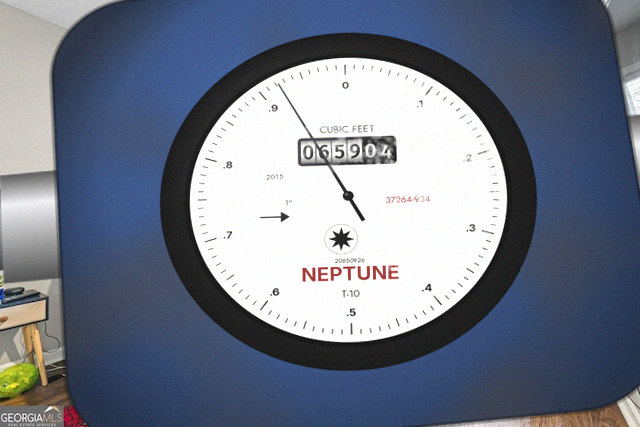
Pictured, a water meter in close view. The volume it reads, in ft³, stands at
65903.92 ft³
